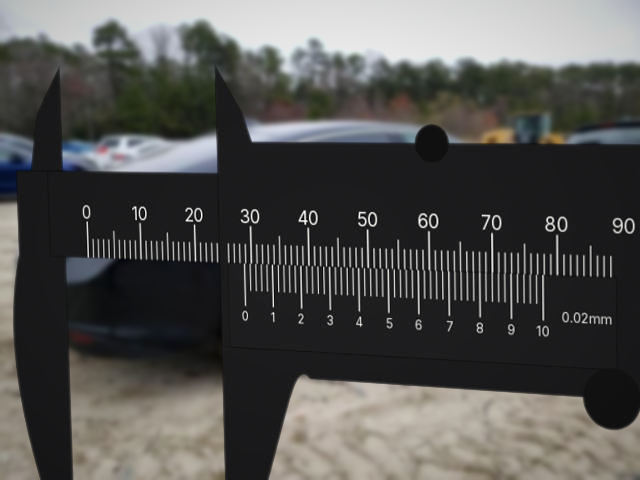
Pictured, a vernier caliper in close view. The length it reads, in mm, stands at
28.8 mm
